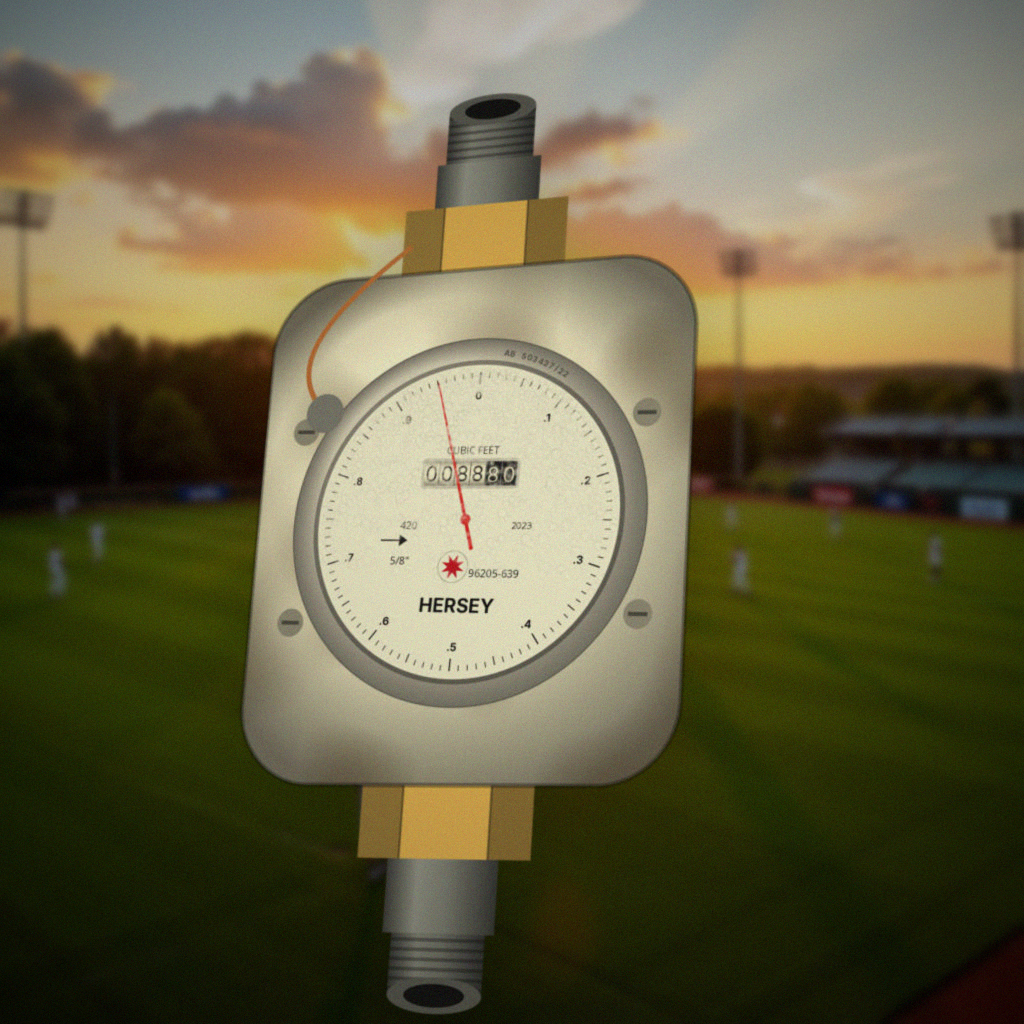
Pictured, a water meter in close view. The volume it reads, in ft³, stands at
8879.95 ft³
